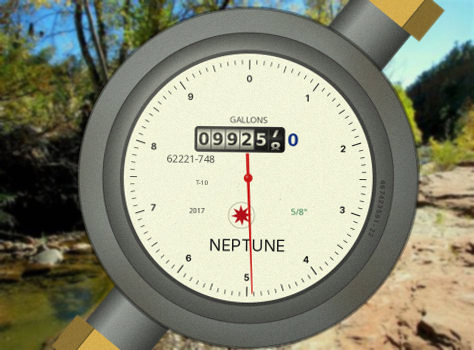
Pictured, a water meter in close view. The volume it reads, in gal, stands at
992574.9 gal
